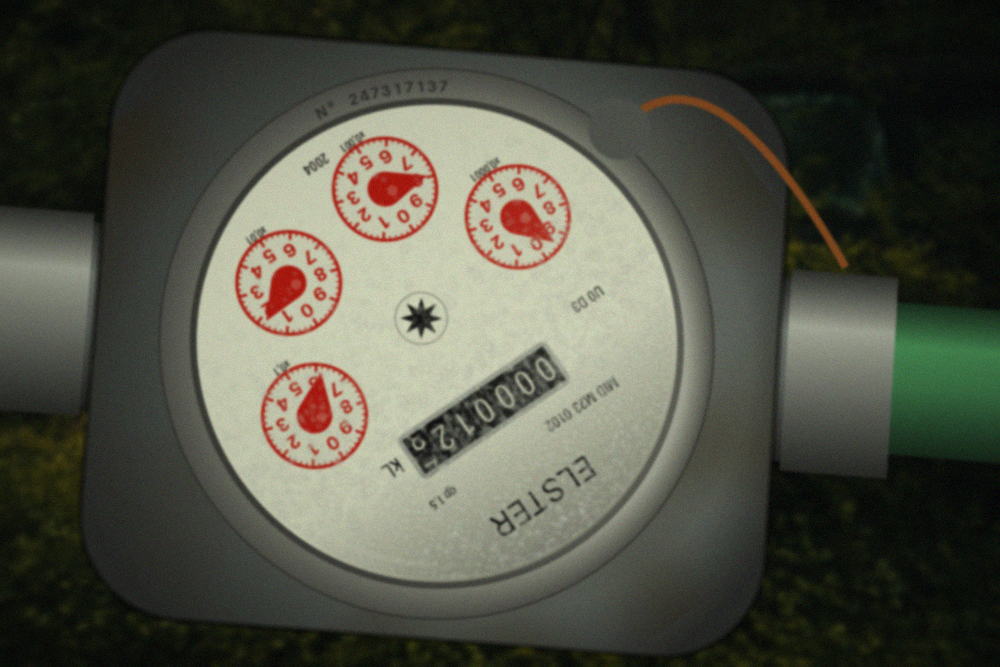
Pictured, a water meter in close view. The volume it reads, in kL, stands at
122.6179 kL
